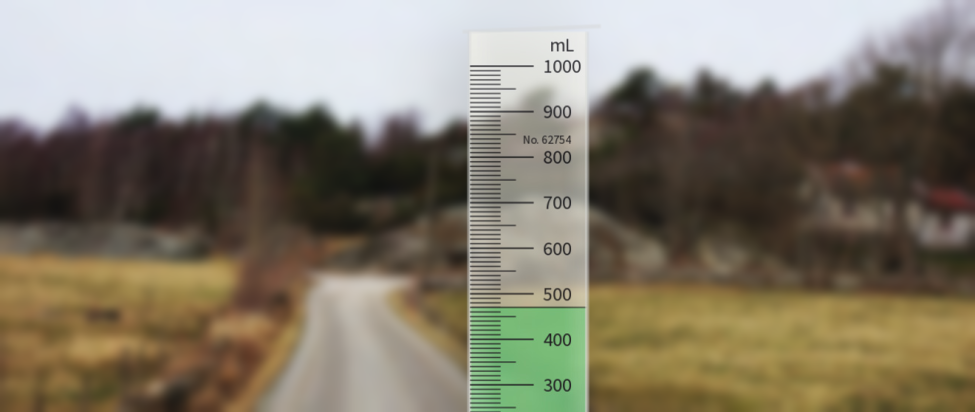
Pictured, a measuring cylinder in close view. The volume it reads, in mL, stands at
470 mL
